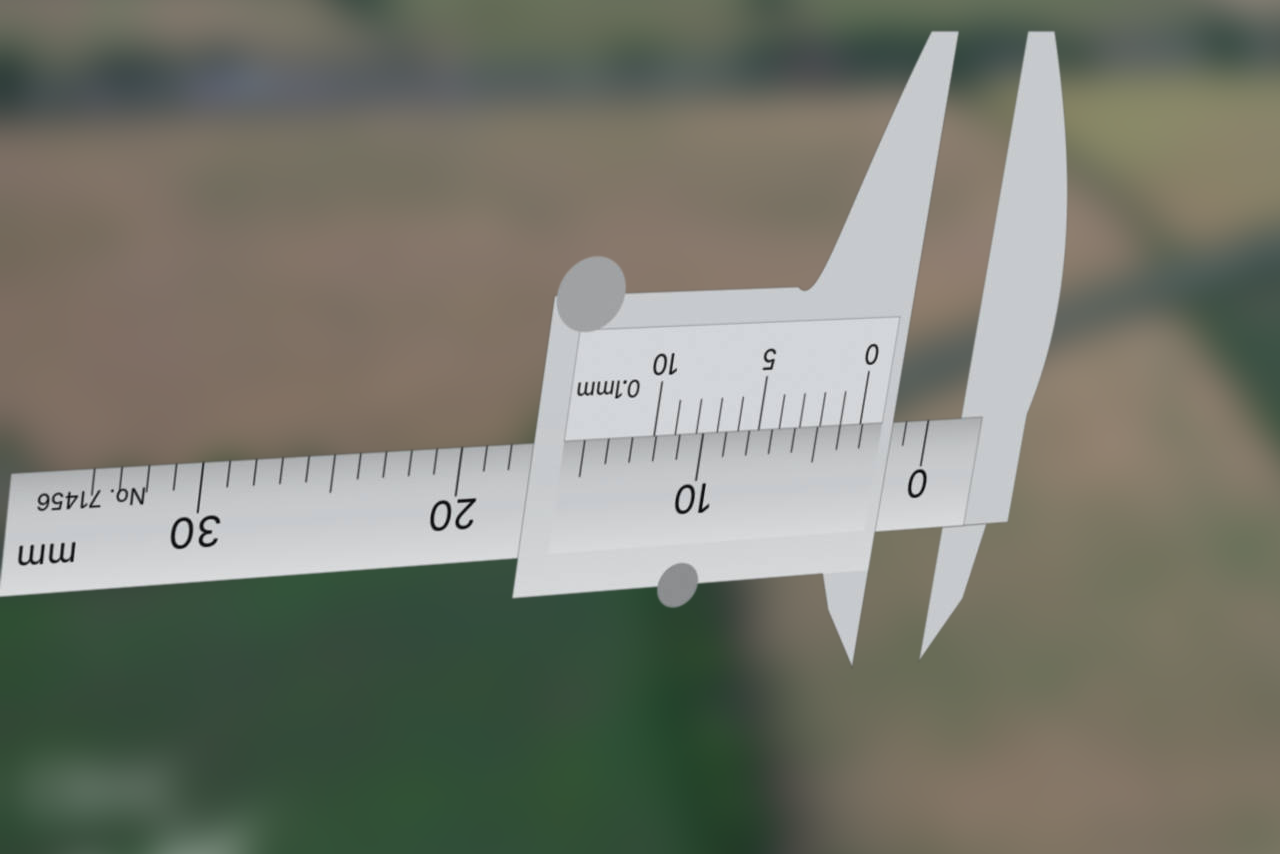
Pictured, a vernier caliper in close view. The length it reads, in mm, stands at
3.1 mm
